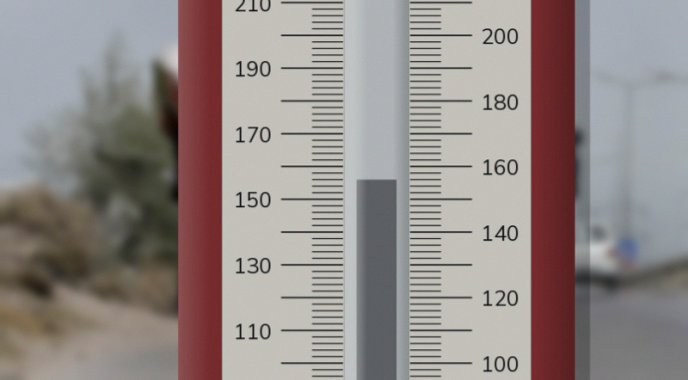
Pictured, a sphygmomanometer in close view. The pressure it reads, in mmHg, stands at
156 mmHg
